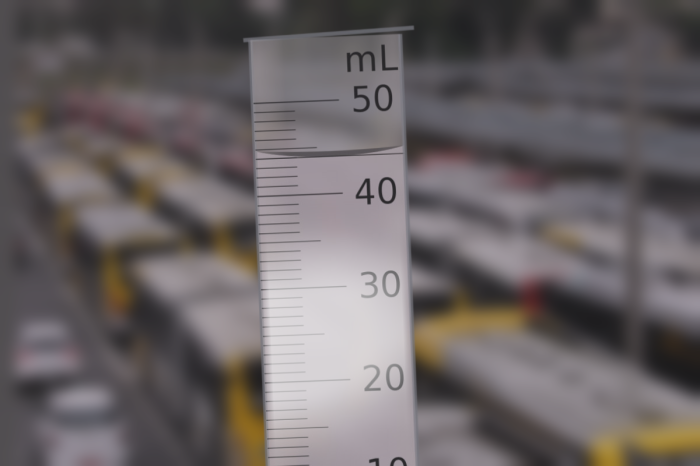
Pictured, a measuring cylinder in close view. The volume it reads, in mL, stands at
44 mL
